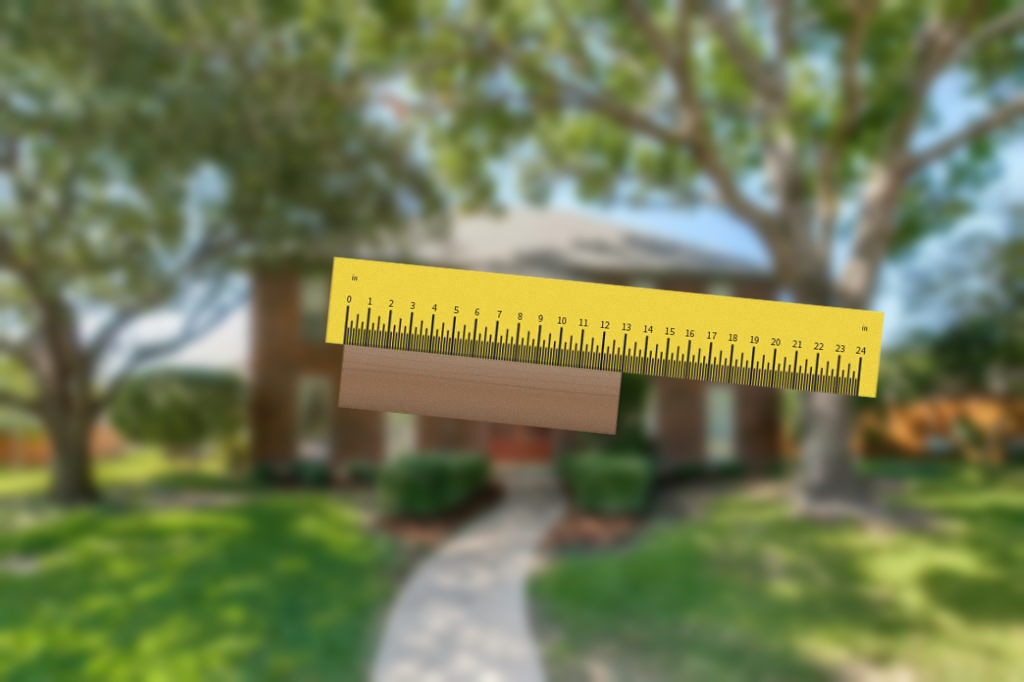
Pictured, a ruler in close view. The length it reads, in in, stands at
13 in
